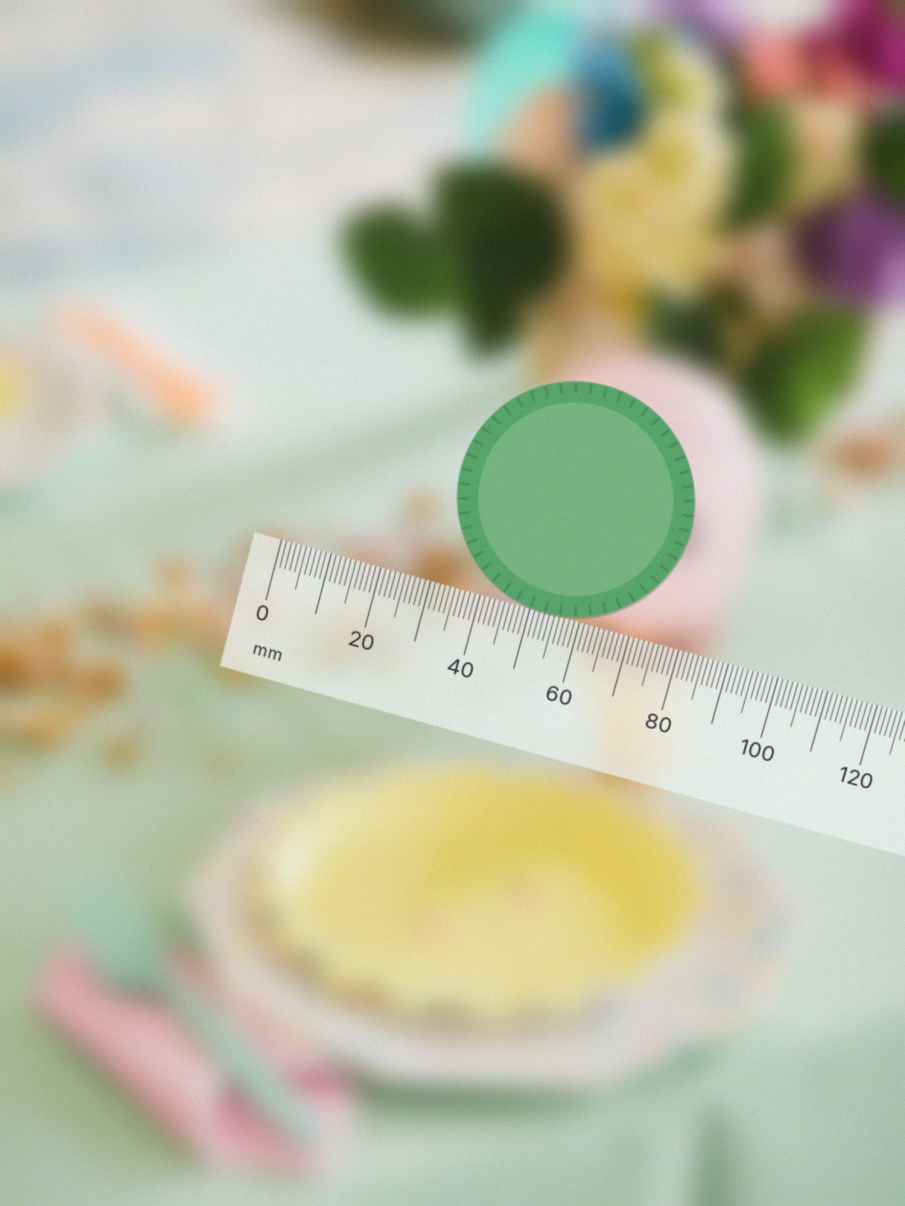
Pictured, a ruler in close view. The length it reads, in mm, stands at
46 mm
